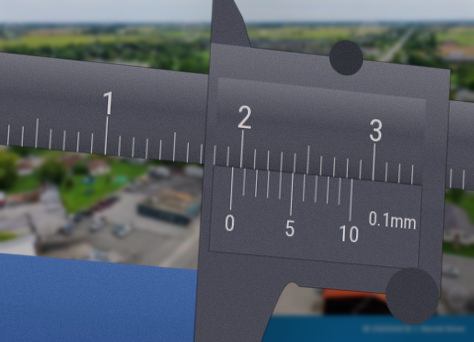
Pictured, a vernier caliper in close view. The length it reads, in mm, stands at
19.4 mm
